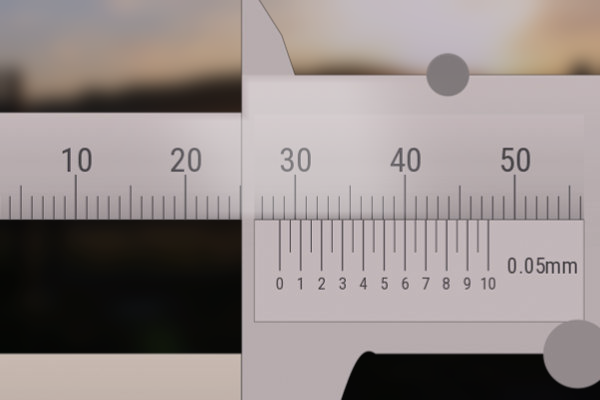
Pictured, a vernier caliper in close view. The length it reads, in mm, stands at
28.6 mm
